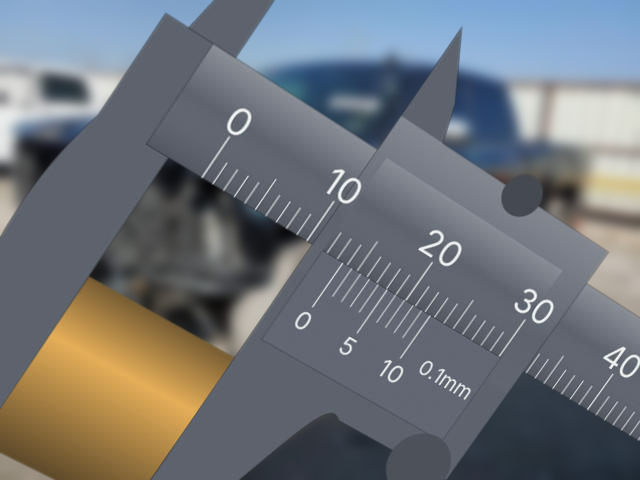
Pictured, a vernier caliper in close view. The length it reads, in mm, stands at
13.6 mm
